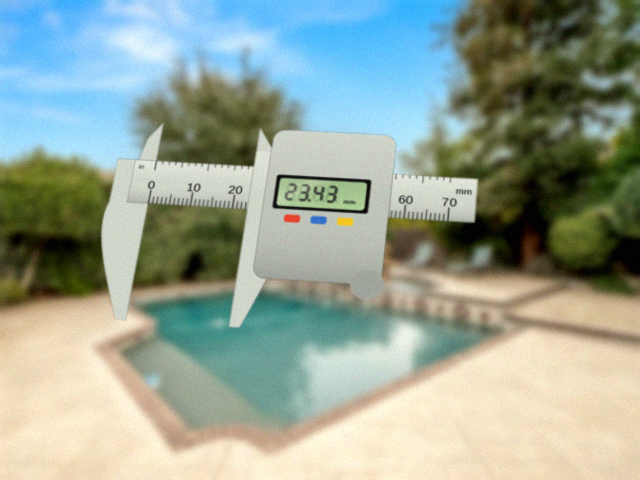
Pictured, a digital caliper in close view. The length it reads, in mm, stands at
23.43 mm
